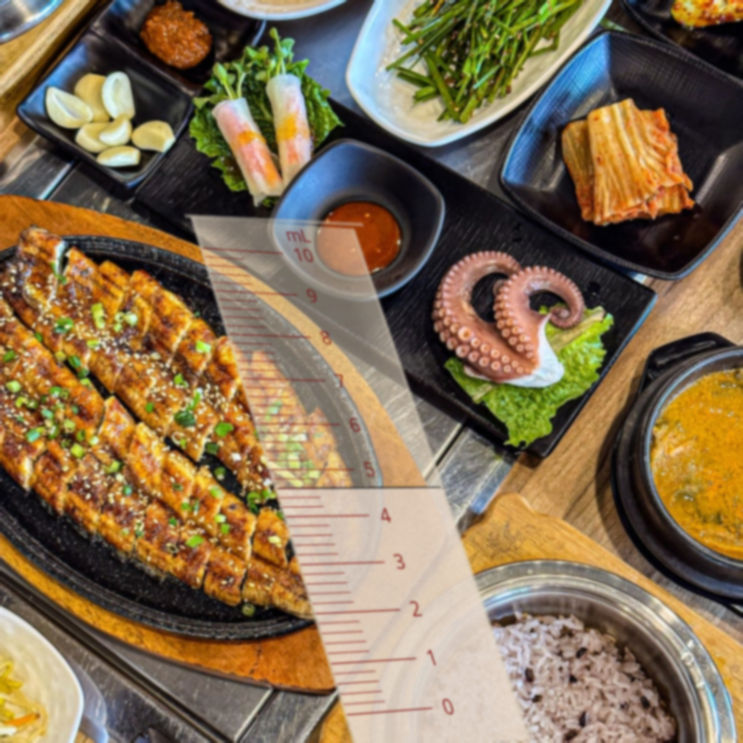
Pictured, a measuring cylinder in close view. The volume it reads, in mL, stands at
4.6 mL
